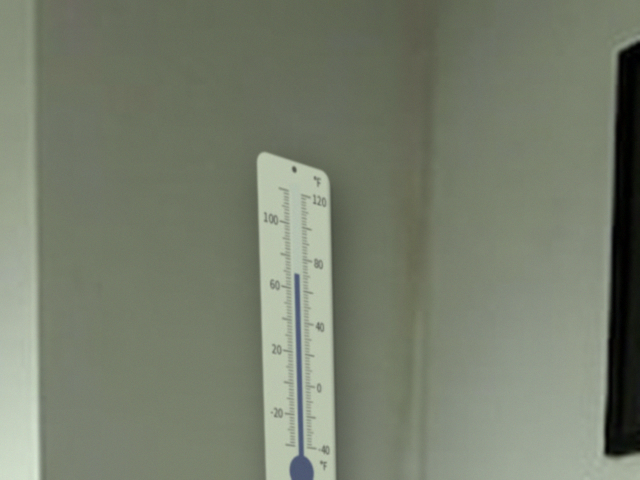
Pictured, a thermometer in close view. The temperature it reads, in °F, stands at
70 °F
